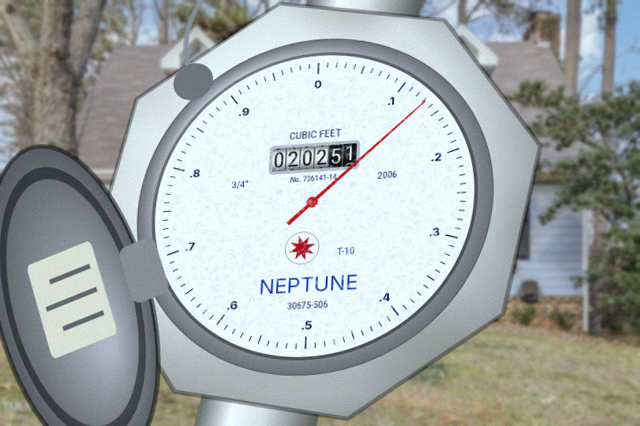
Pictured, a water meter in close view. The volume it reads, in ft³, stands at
20251.13 ft³
